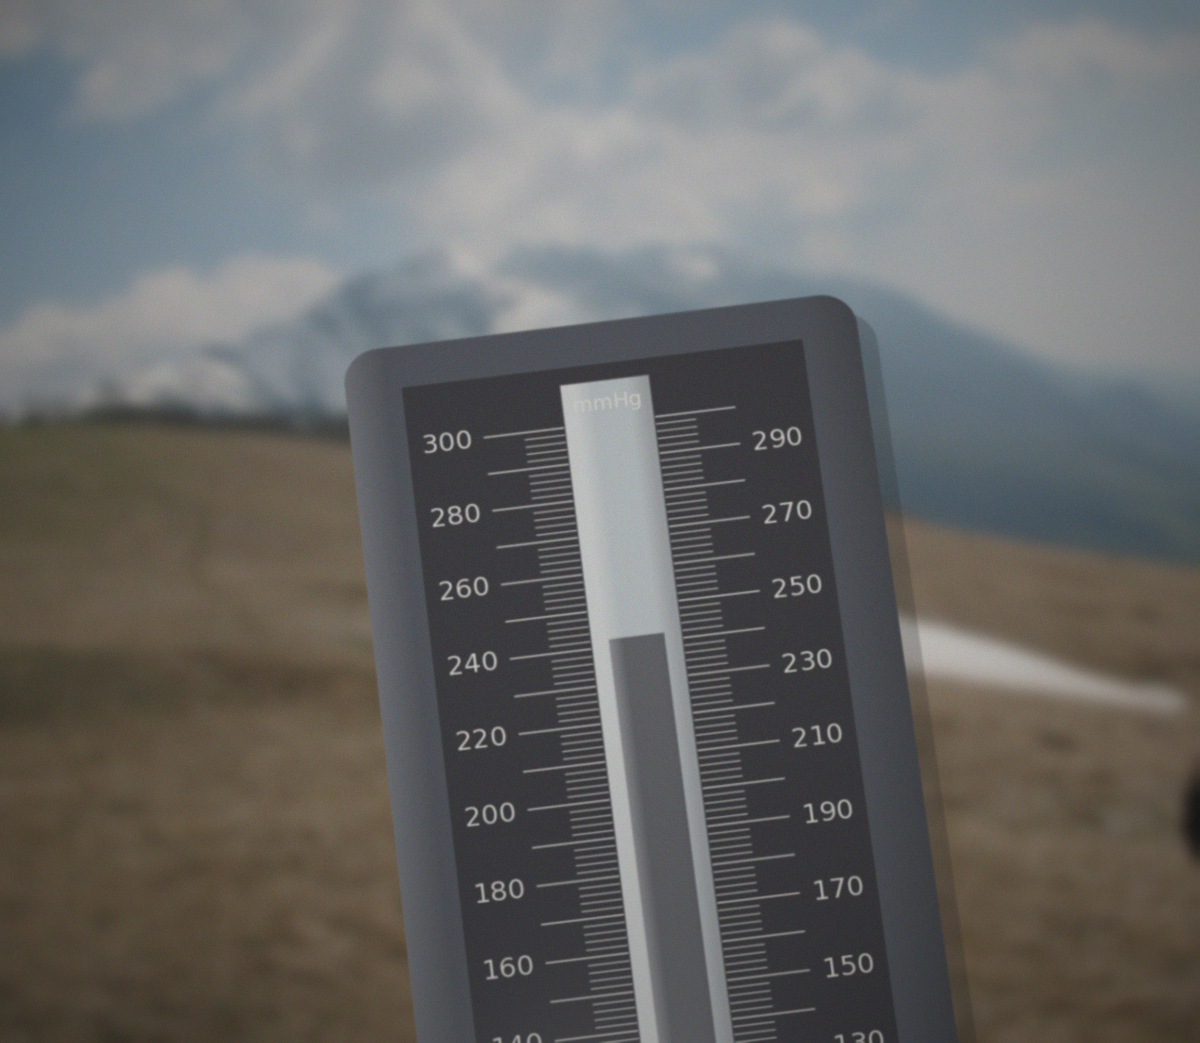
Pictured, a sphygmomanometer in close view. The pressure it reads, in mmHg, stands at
242 mmHg
